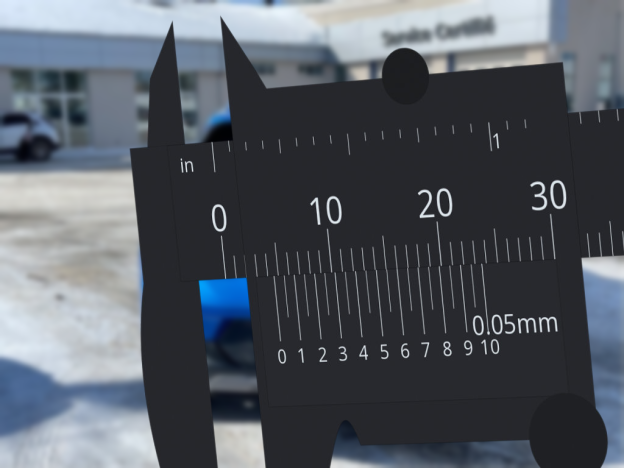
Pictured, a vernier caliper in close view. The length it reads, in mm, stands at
4.6 mm
